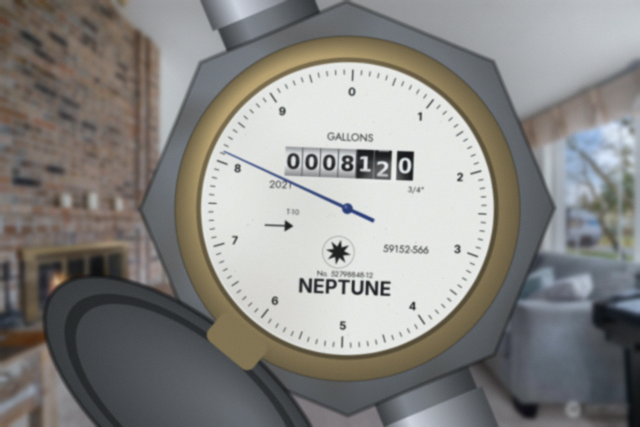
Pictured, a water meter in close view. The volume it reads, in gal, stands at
8118.1 gal
